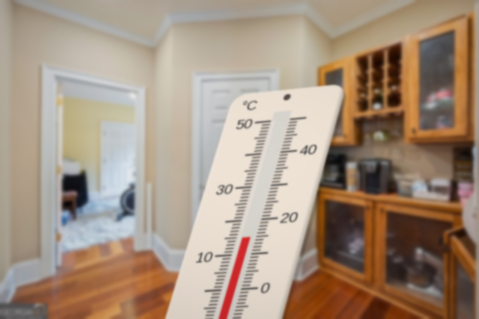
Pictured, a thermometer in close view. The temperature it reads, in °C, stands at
15 °C
